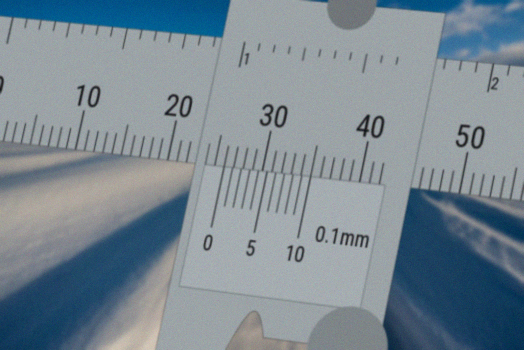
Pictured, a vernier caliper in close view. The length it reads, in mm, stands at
26.0 mm
